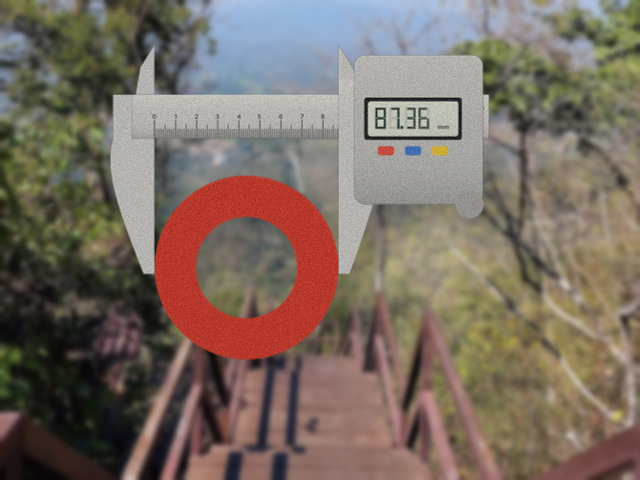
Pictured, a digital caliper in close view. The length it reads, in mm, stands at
87.36 mm
